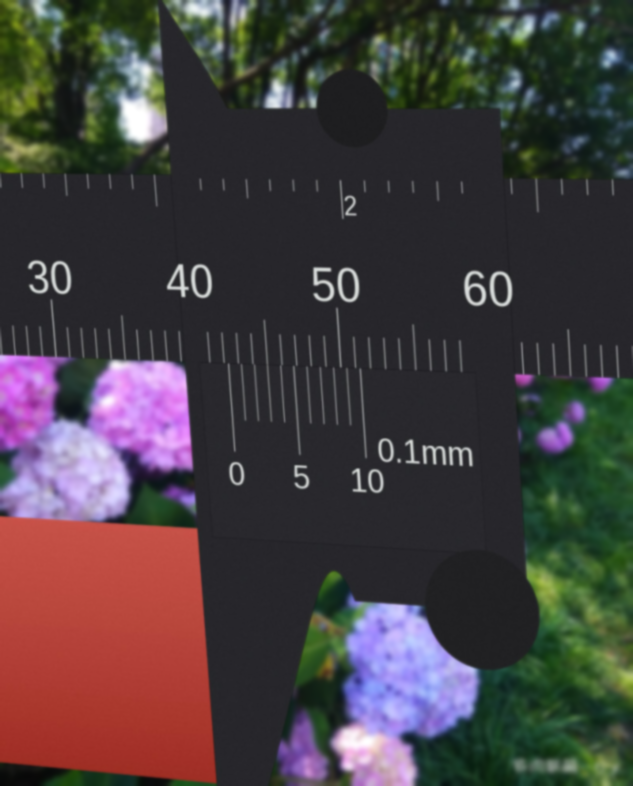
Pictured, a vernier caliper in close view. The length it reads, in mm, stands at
42.3 mm
